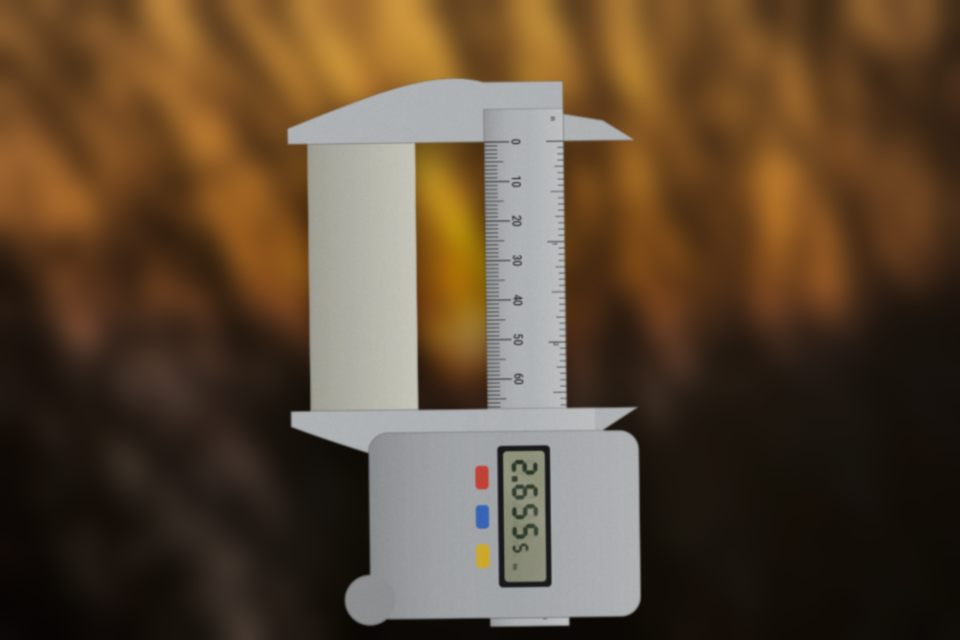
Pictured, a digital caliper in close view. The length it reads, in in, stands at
2.6555 in
